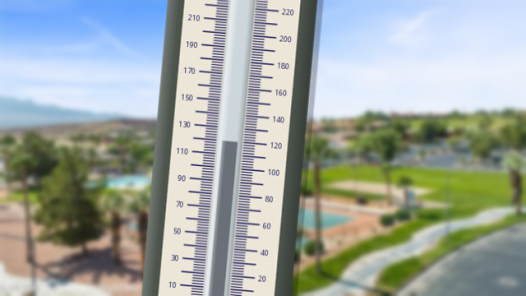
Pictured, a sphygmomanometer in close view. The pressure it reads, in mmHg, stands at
120 mmHg
